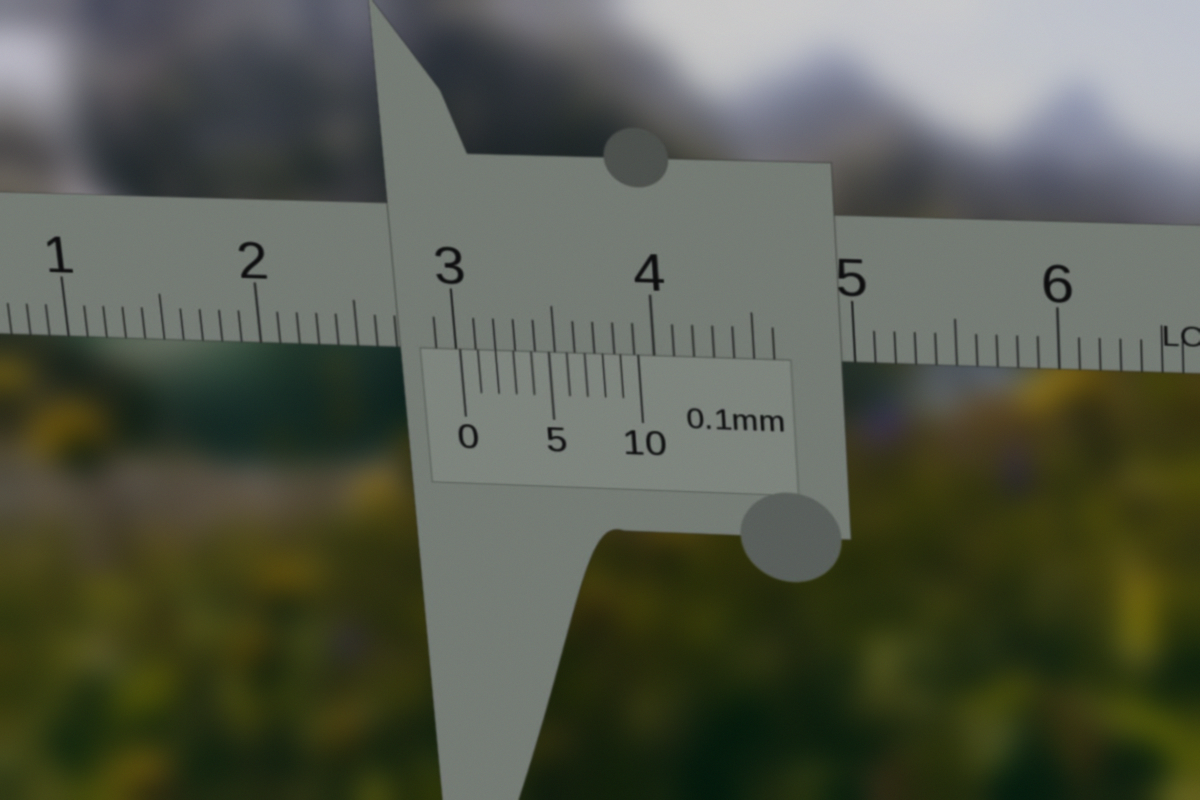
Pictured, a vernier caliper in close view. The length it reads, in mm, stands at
30.2 mm
